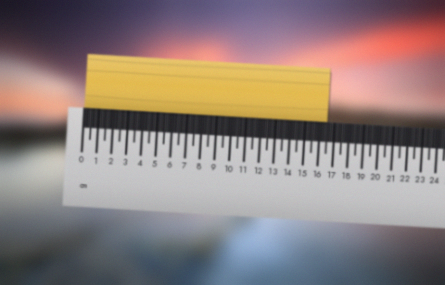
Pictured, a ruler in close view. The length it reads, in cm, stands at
16.5 cm
